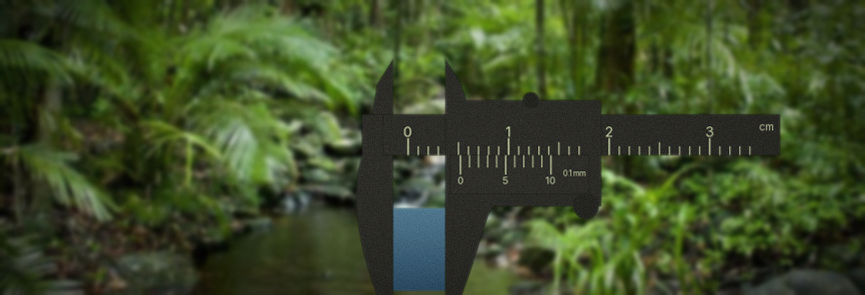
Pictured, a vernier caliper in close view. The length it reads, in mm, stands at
5.2 mm
